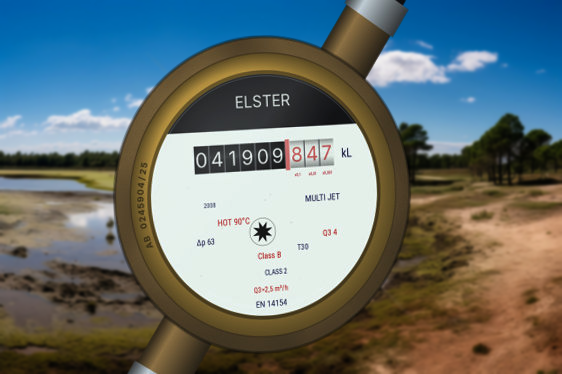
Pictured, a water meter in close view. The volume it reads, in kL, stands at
41909.847 kL
